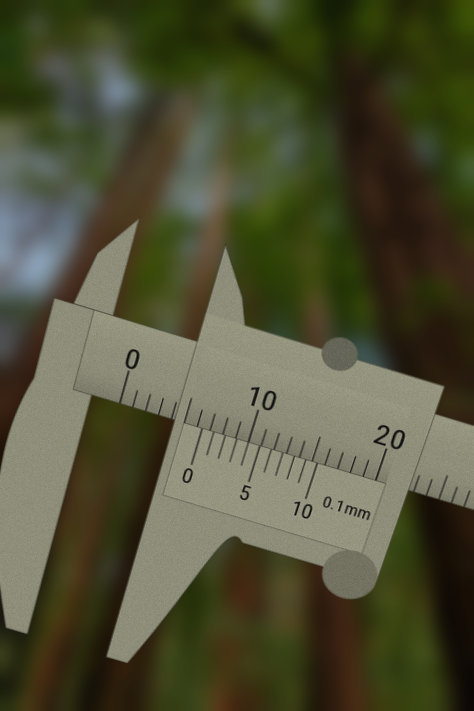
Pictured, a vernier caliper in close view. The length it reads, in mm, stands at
6.4 mm
